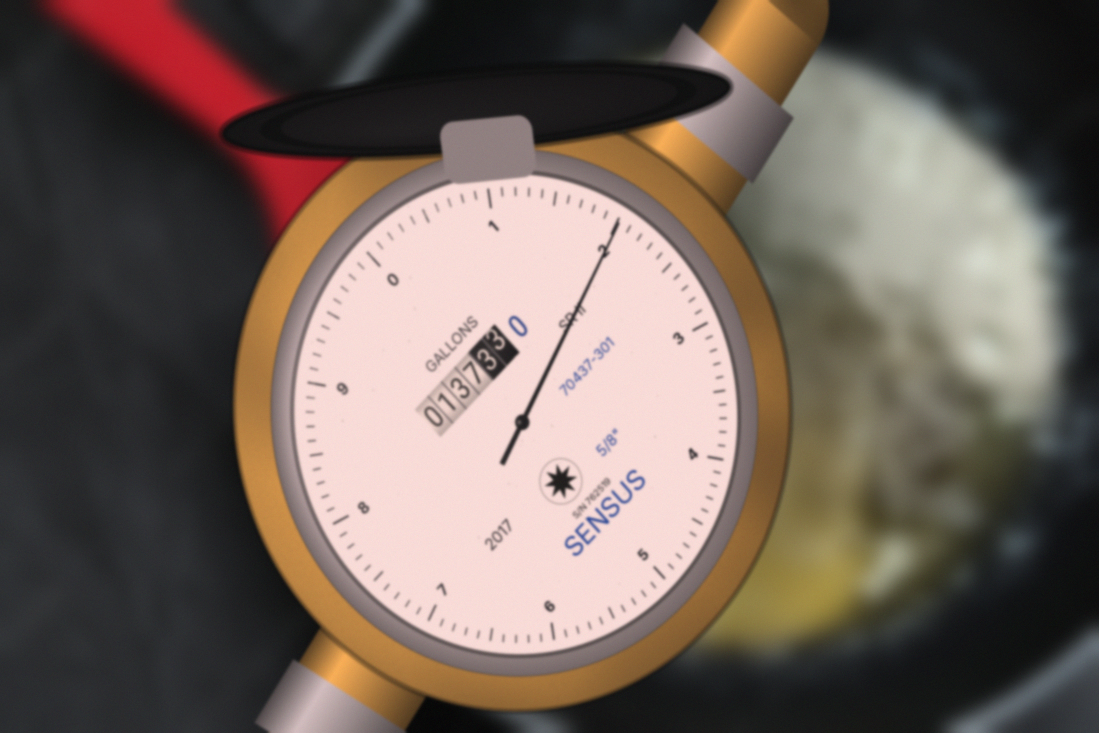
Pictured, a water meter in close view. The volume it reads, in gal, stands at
137332.0 gal
